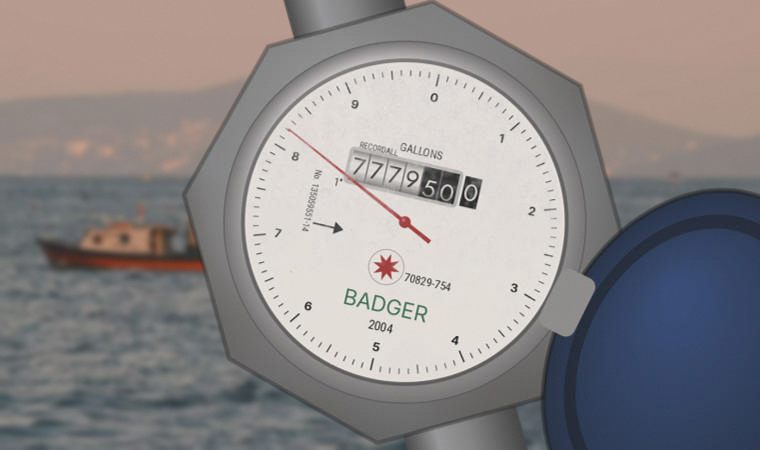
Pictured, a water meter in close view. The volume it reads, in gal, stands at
7779498.2 gal
